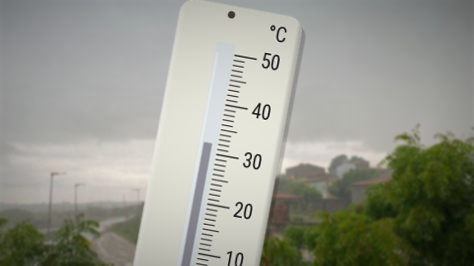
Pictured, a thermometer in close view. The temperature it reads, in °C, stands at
32 °C
